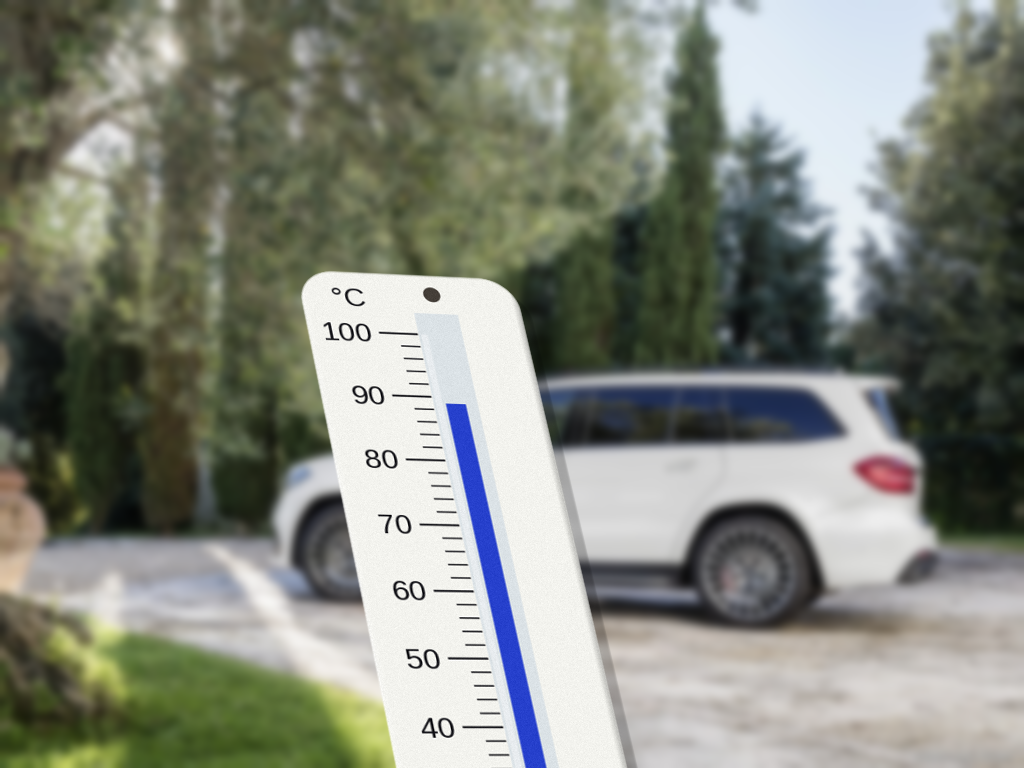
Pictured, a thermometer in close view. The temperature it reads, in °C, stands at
89 °C
